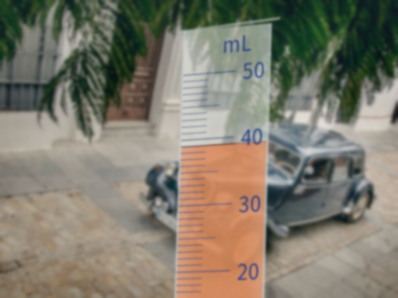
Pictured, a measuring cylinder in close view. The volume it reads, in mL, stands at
39 mL
